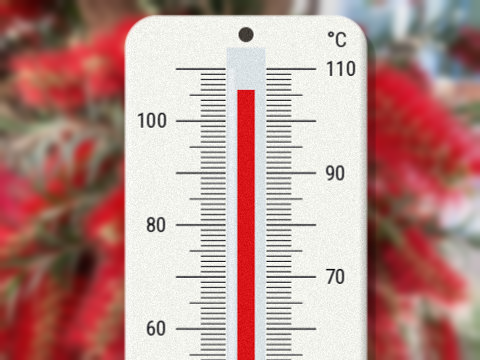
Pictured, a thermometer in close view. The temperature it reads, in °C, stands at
106 °C
